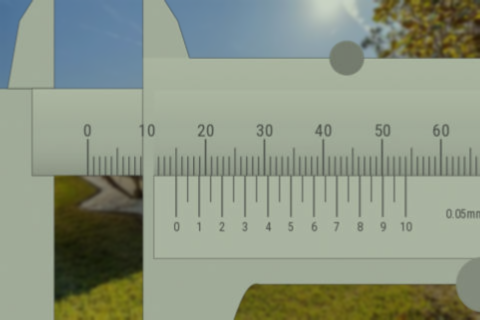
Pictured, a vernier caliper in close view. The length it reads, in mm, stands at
15.0 mm
